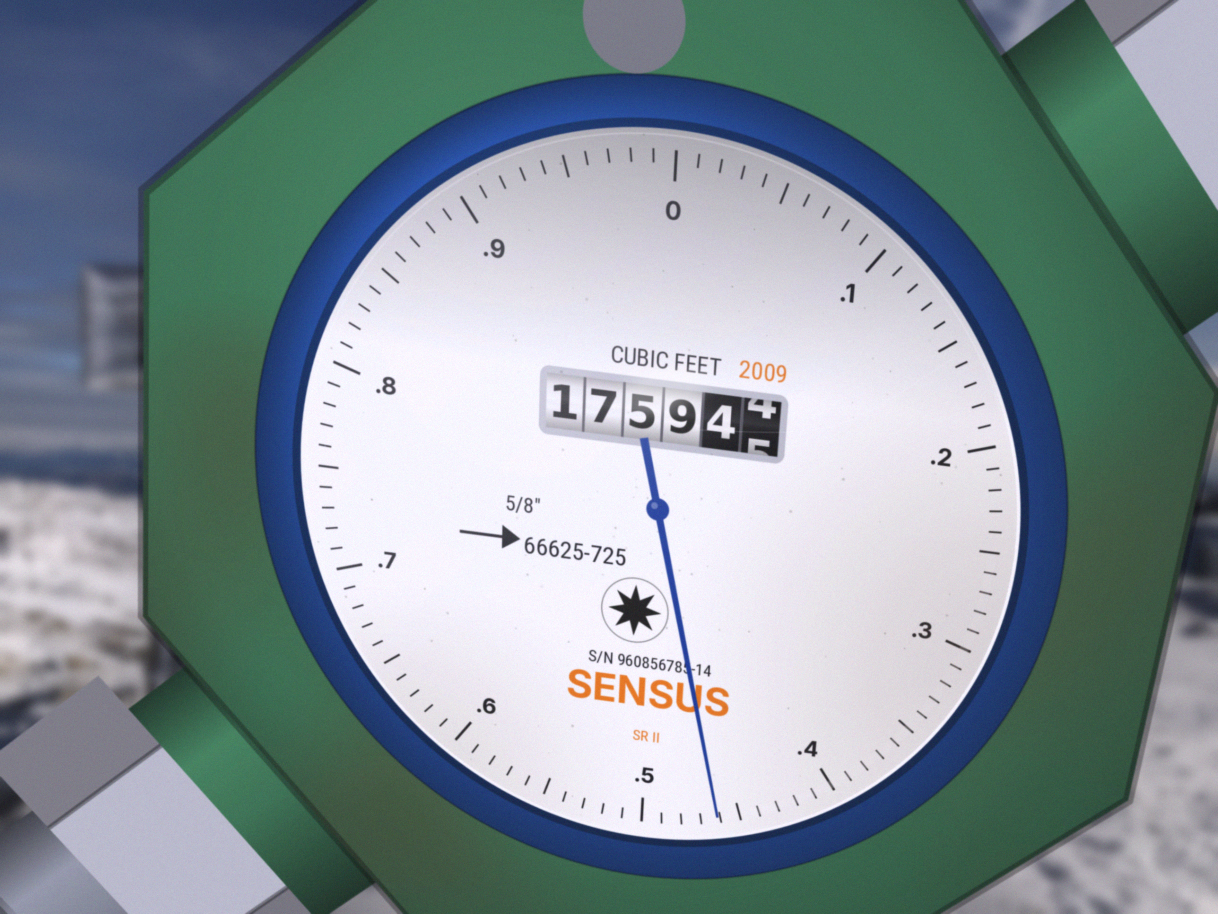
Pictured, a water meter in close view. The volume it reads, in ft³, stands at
175944.46 ft³
